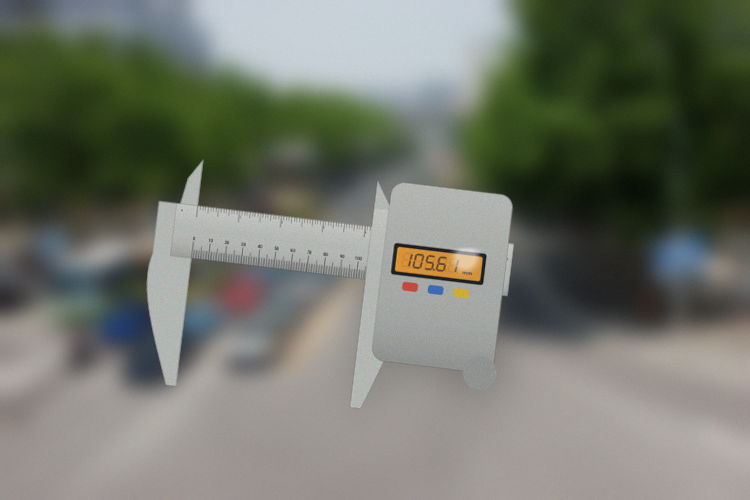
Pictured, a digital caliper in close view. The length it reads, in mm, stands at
105.61 mm
